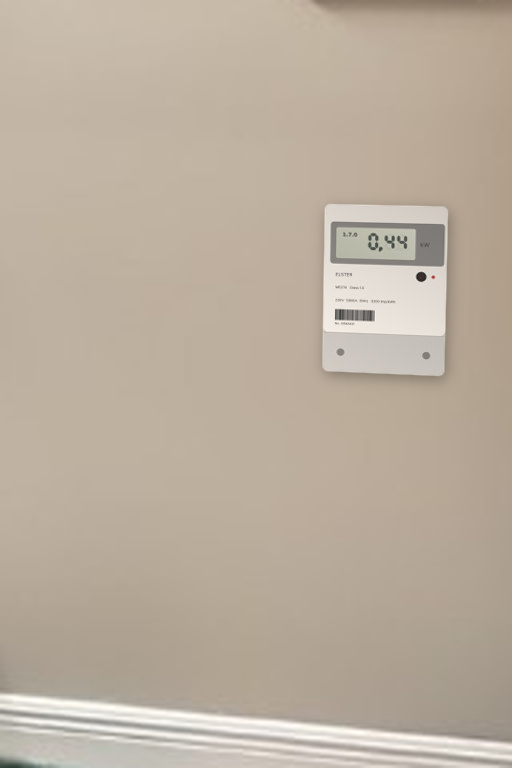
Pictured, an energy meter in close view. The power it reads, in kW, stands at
0.44 kW
